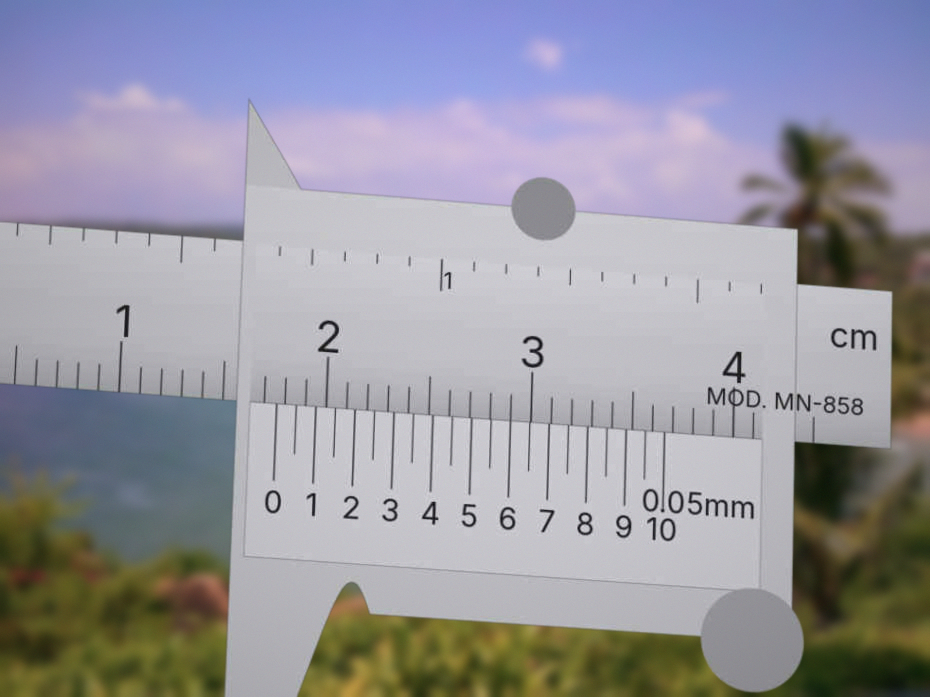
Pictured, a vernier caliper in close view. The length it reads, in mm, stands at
17.6 mm
